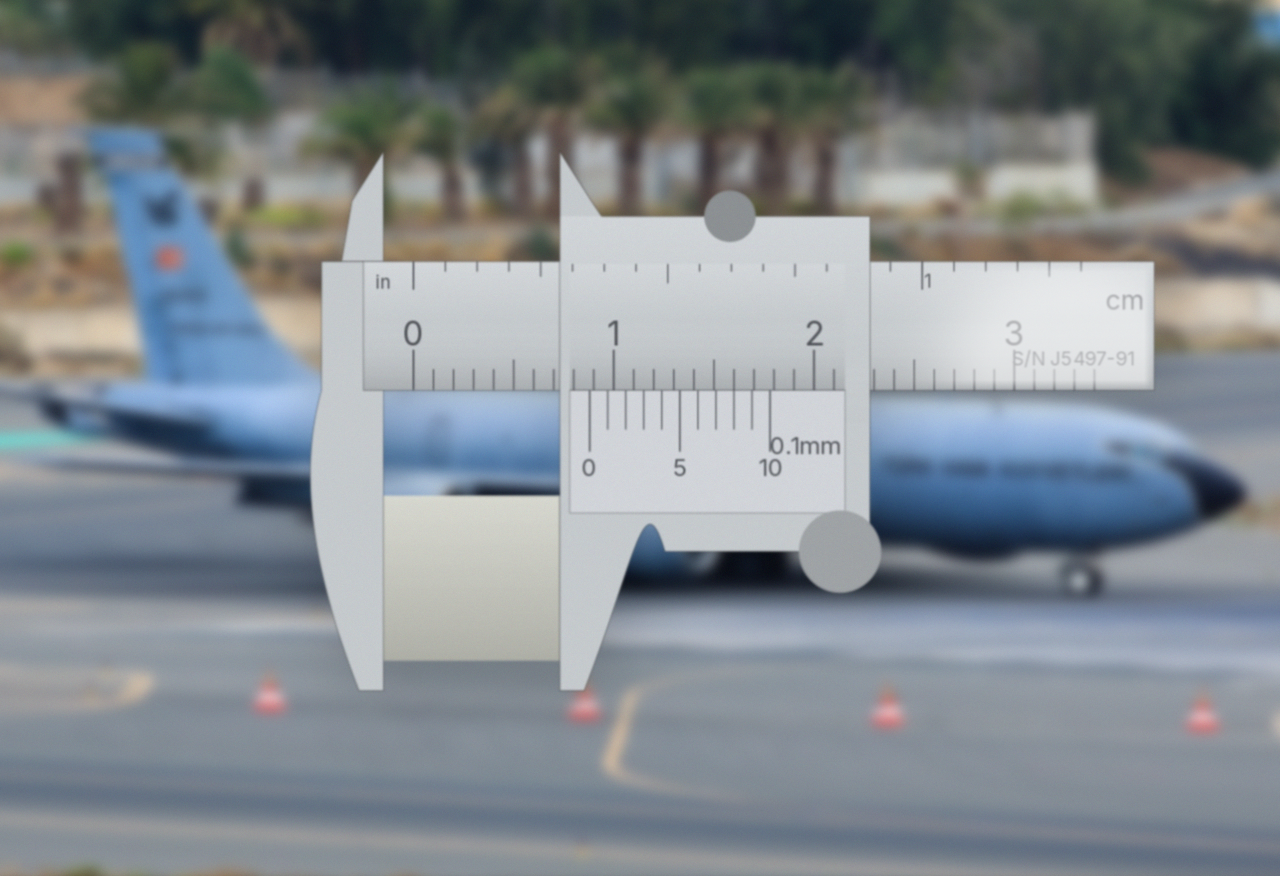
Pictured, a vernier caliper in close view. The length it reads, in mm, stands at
8.8 mm
